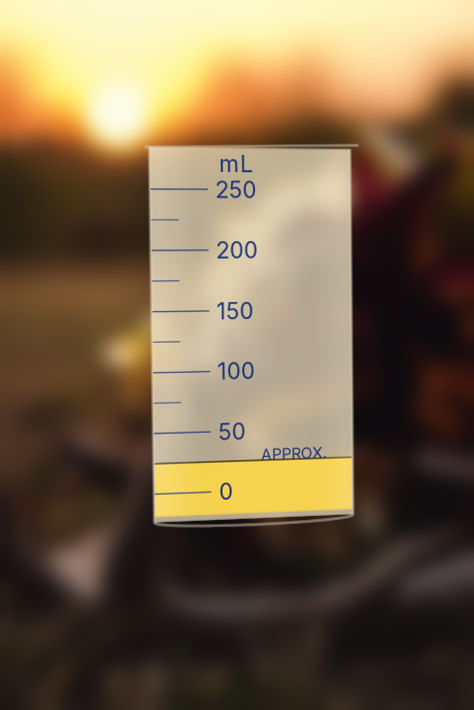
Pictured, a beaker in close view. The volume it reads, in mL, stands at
25 mL
